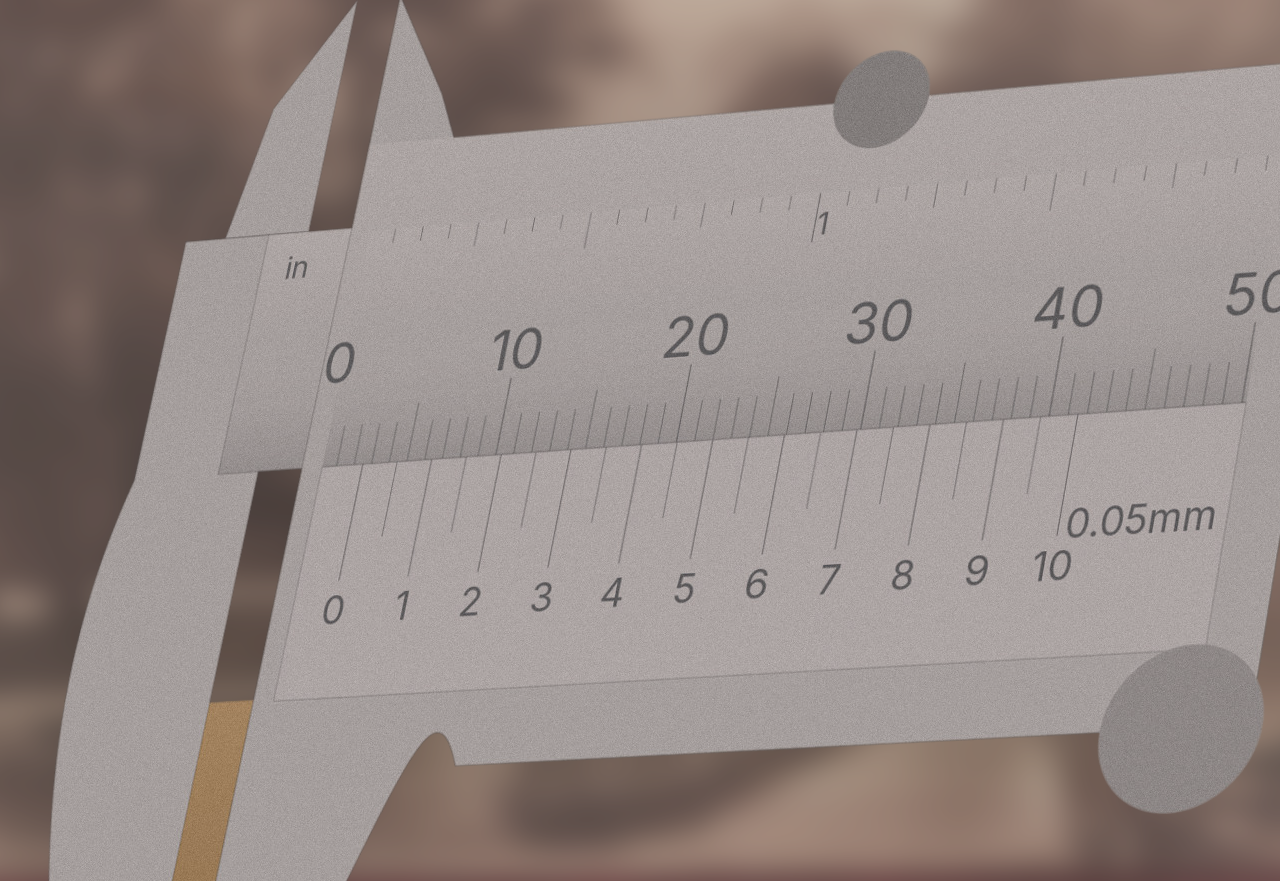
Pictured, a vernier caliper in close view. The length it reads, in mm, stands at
2.5 mm
